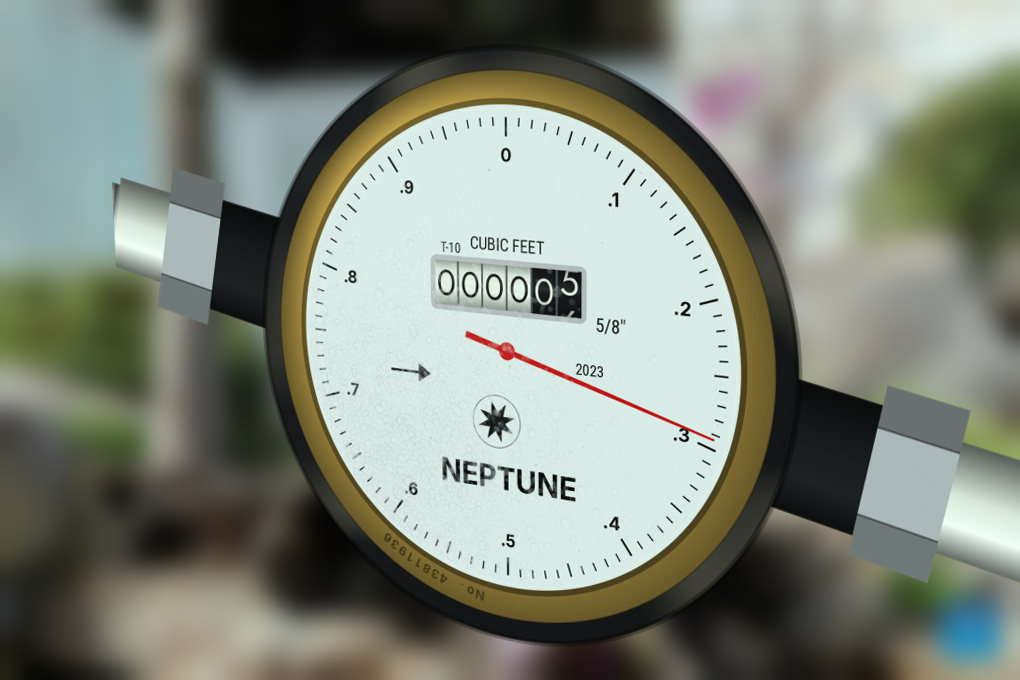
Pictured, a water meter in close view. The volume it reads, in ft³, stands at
5.29 ft³
